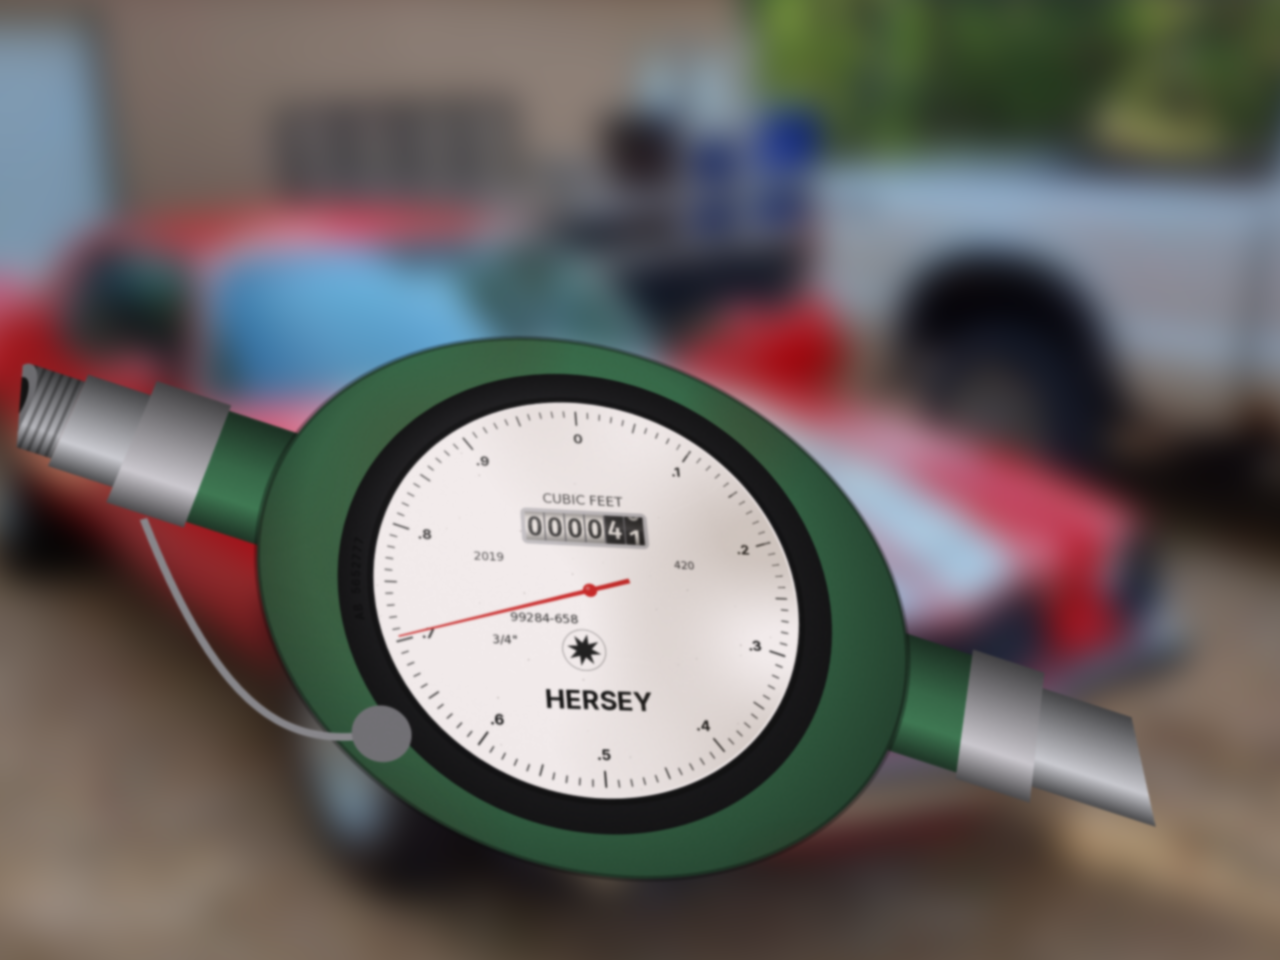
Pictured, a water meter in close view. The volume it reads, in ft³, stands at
40.70 ft³
